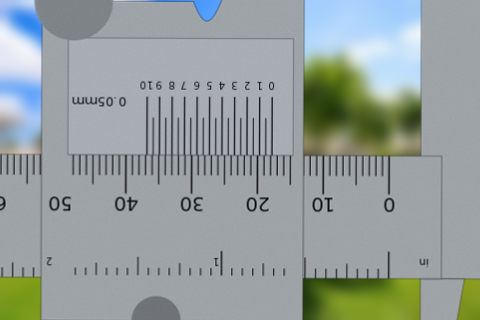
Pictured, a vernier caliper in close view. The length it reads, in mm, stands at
17.8 mm
